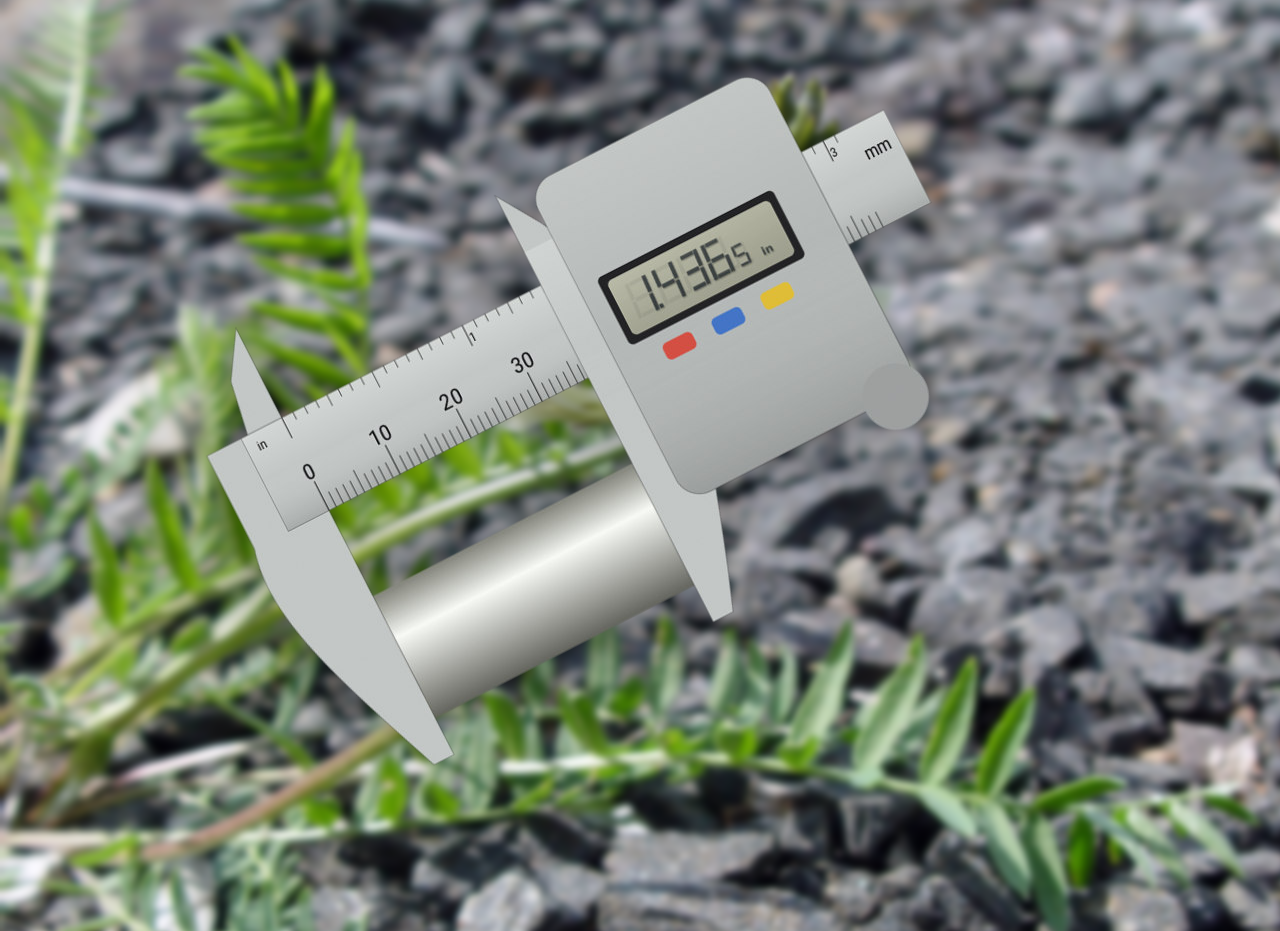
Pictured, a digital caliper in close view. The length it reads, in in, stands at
1.4365 in
